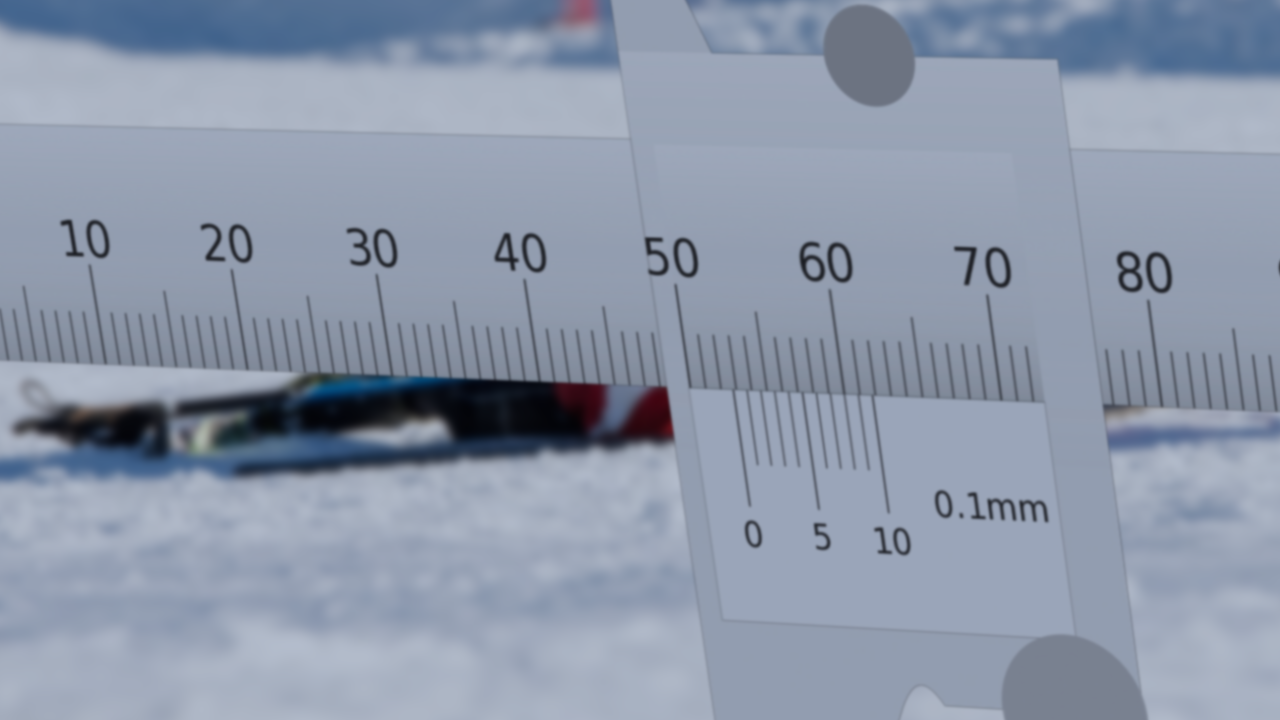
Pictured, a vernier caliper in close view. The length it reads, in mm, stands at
52.8 mm
